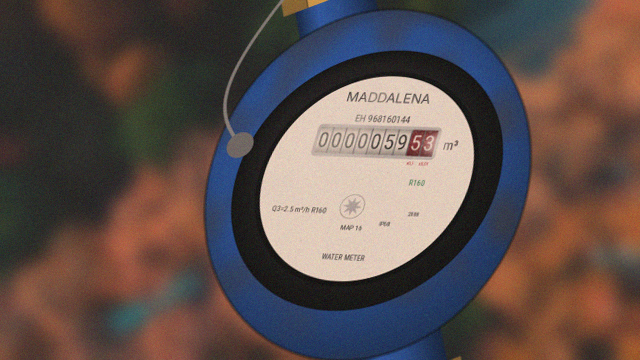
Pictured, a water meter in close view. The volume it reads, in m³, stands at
59.53 m³
